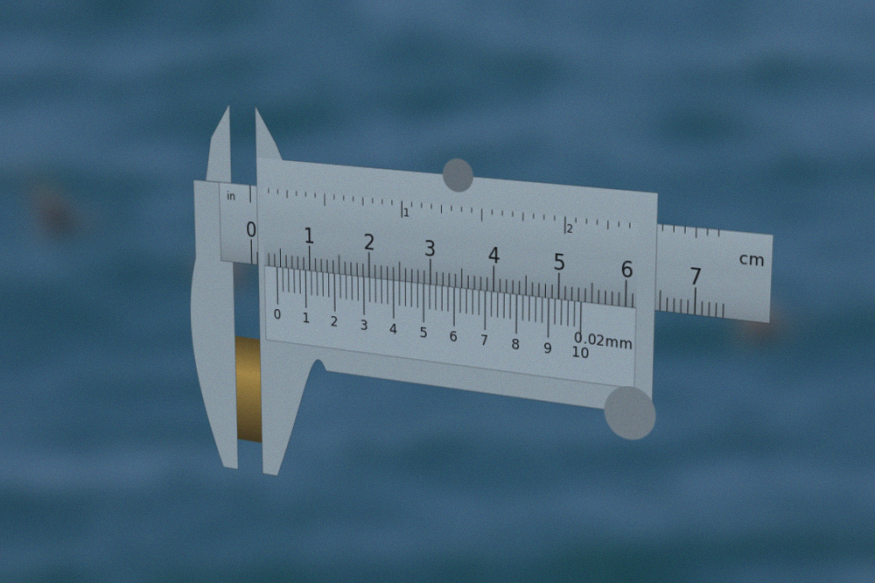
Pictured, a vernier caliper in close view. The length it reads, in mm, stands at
4.4 mm
